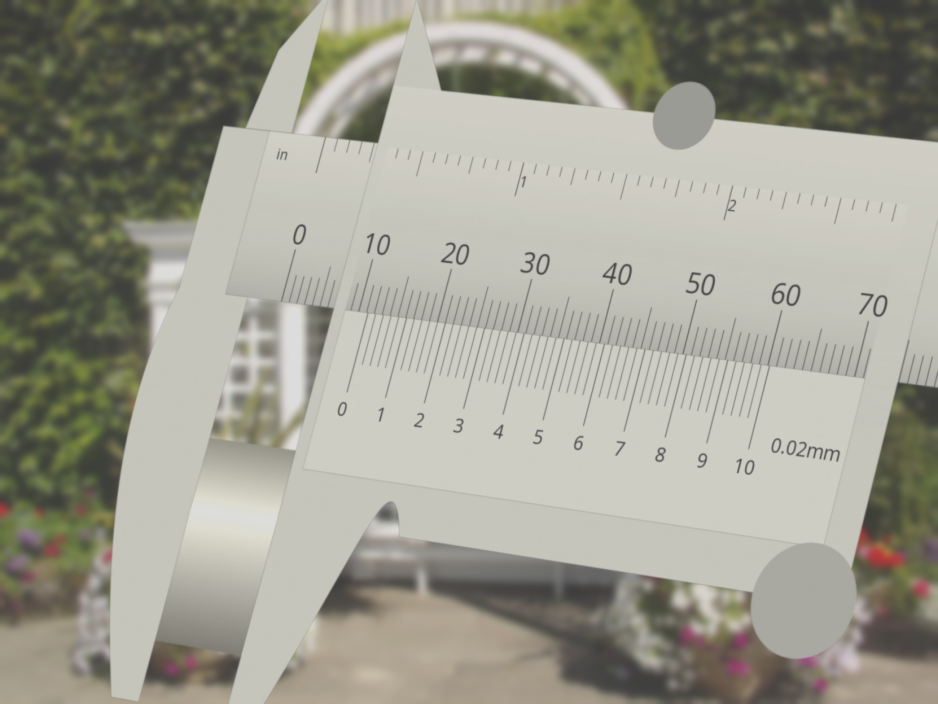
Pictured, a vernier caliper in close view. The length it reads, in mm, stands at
11.2 mm
